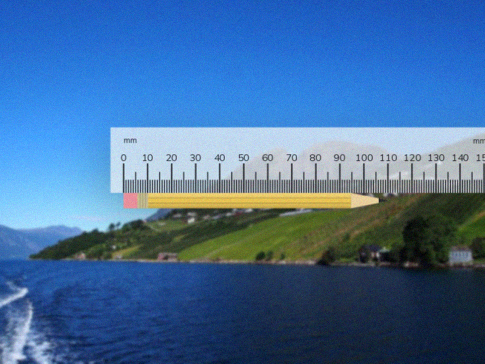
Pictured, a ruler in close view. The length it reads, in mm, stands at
110 mm
